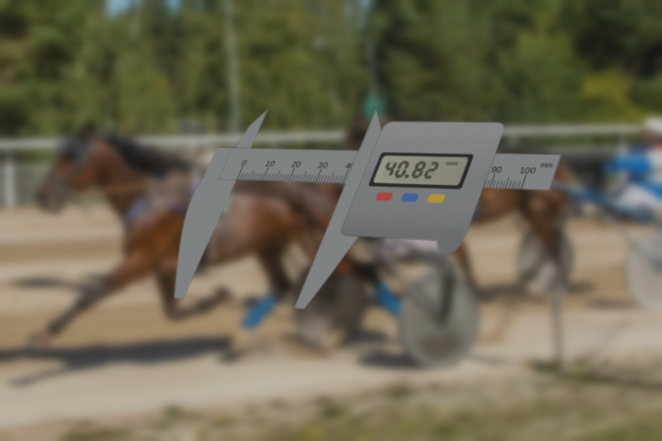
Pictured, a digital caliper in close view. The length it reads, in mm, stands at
40.82 mm
